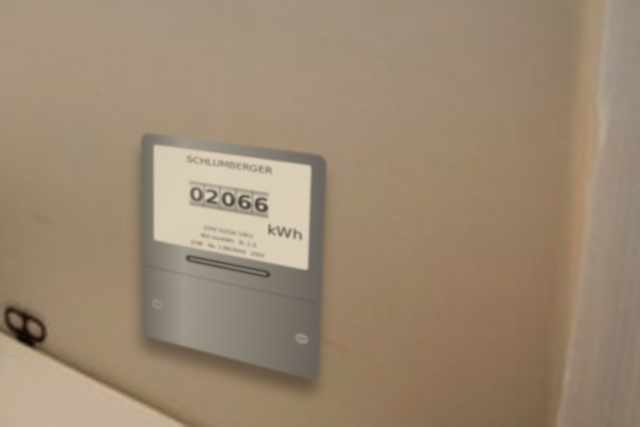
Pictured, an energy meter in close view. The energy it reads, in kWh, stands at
2066 kWh
